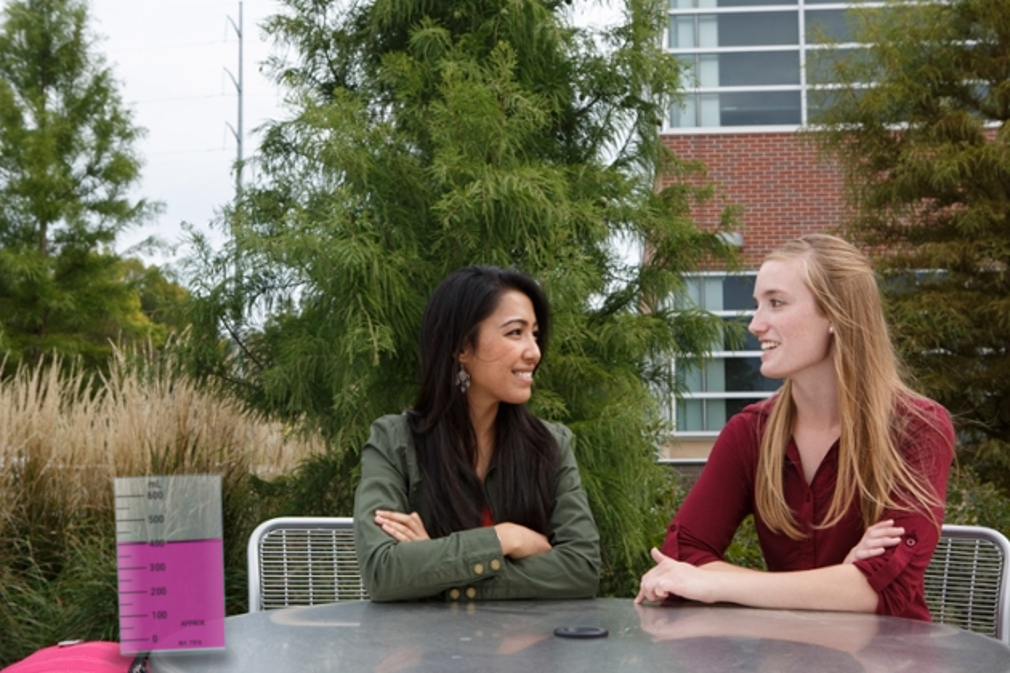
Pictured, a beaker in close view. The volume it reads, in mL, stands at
400 mL
